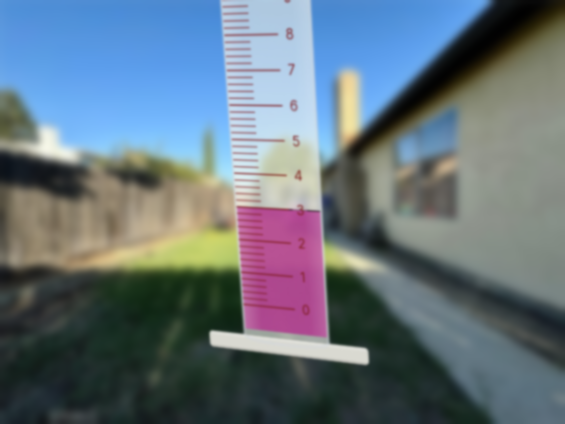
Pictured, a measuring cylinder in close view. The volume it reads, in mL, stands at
3 mL
